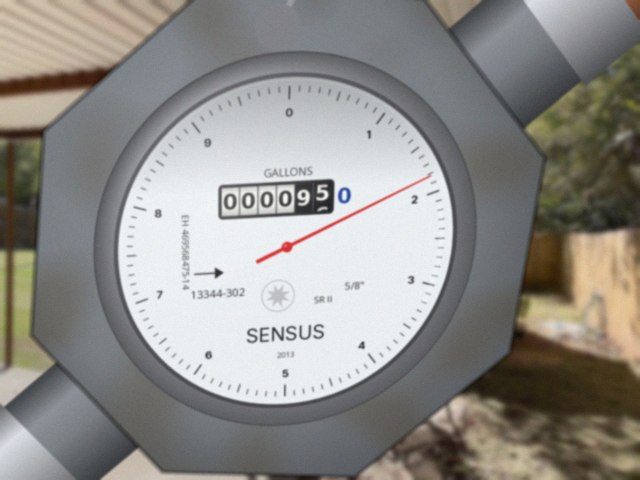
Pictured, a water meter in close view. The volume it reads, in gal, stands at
951.8 gal
